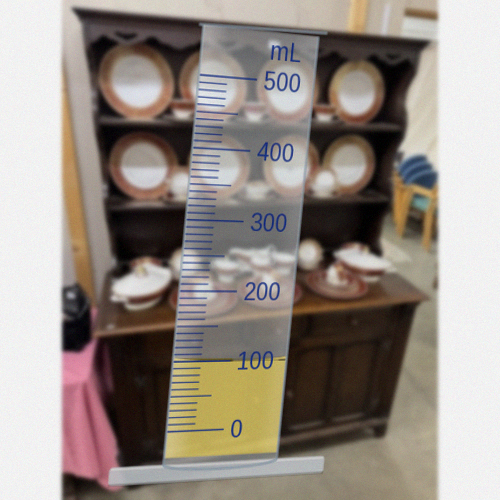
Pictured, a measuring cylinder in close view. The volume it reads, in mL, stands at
100 mL
